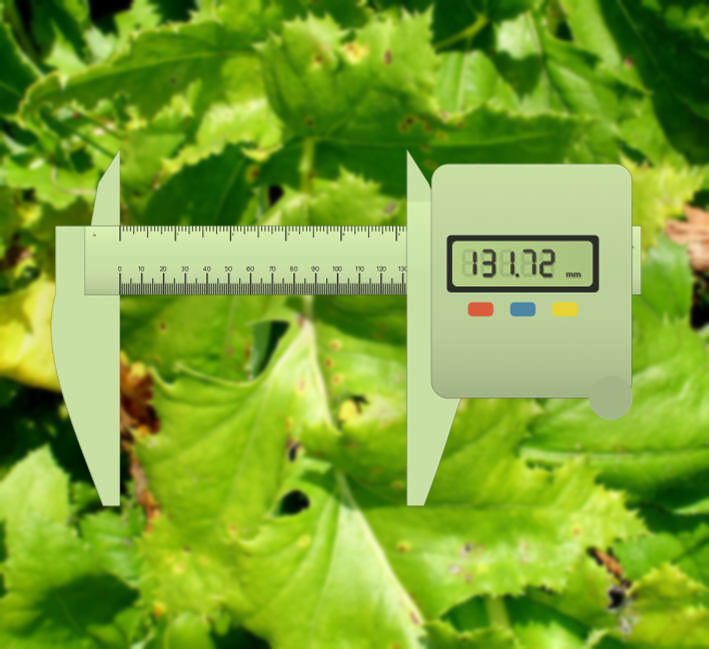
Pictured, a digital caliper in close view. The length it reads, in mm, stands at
131.72 mm
